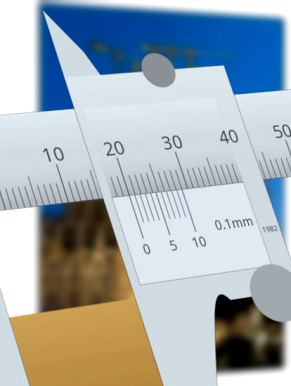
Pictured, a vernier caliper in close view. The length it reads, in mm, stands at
20.0 mm
